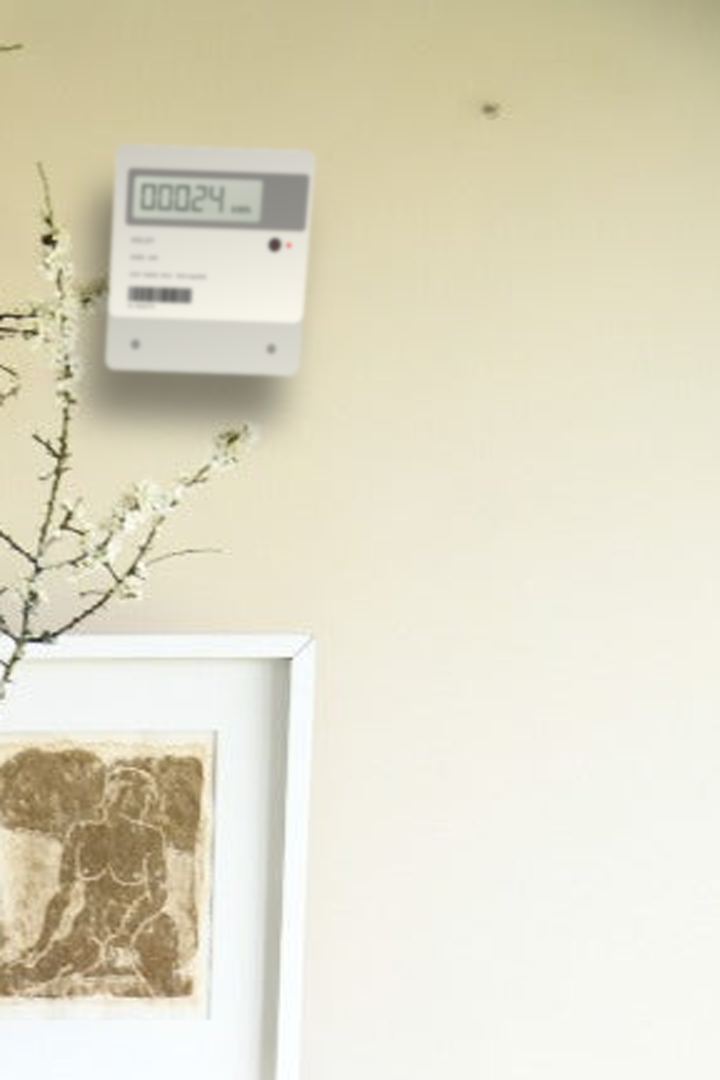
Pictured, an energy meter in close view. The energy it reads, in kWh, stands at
24 kWh
